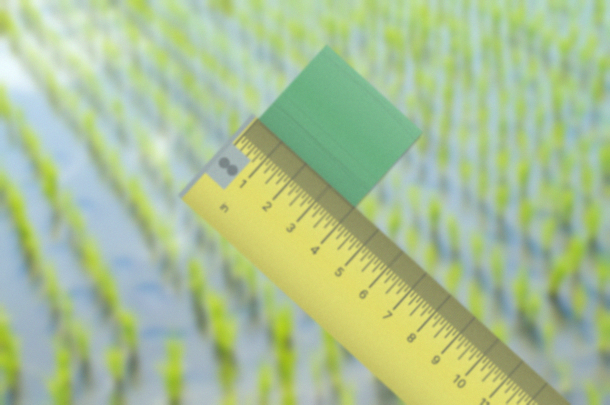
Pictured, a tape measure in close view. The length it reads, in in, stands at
4 in
